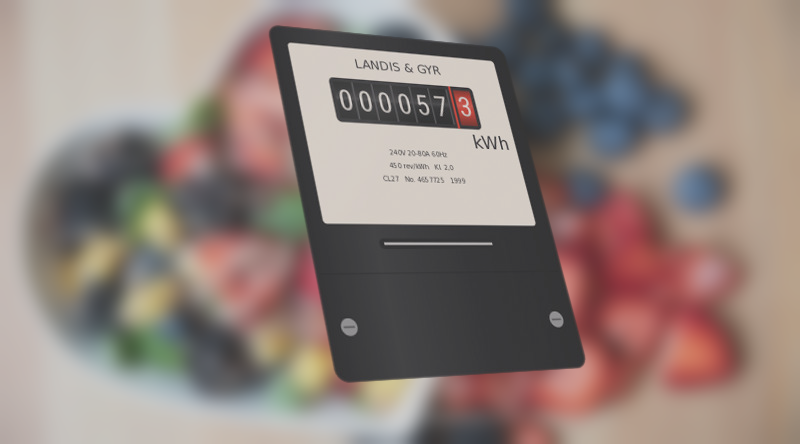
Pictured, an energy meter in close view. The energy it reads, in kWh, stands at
57.3 kWh
